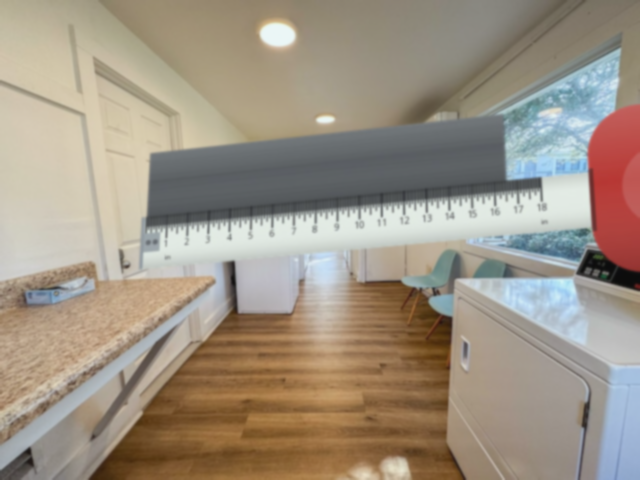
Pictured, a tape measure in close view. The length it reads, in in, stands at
16.5 in
